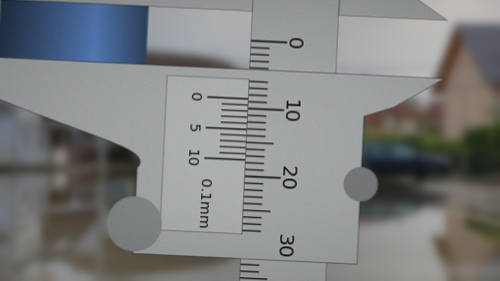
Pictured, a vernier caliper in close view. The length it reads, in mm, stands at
8.6 mm
